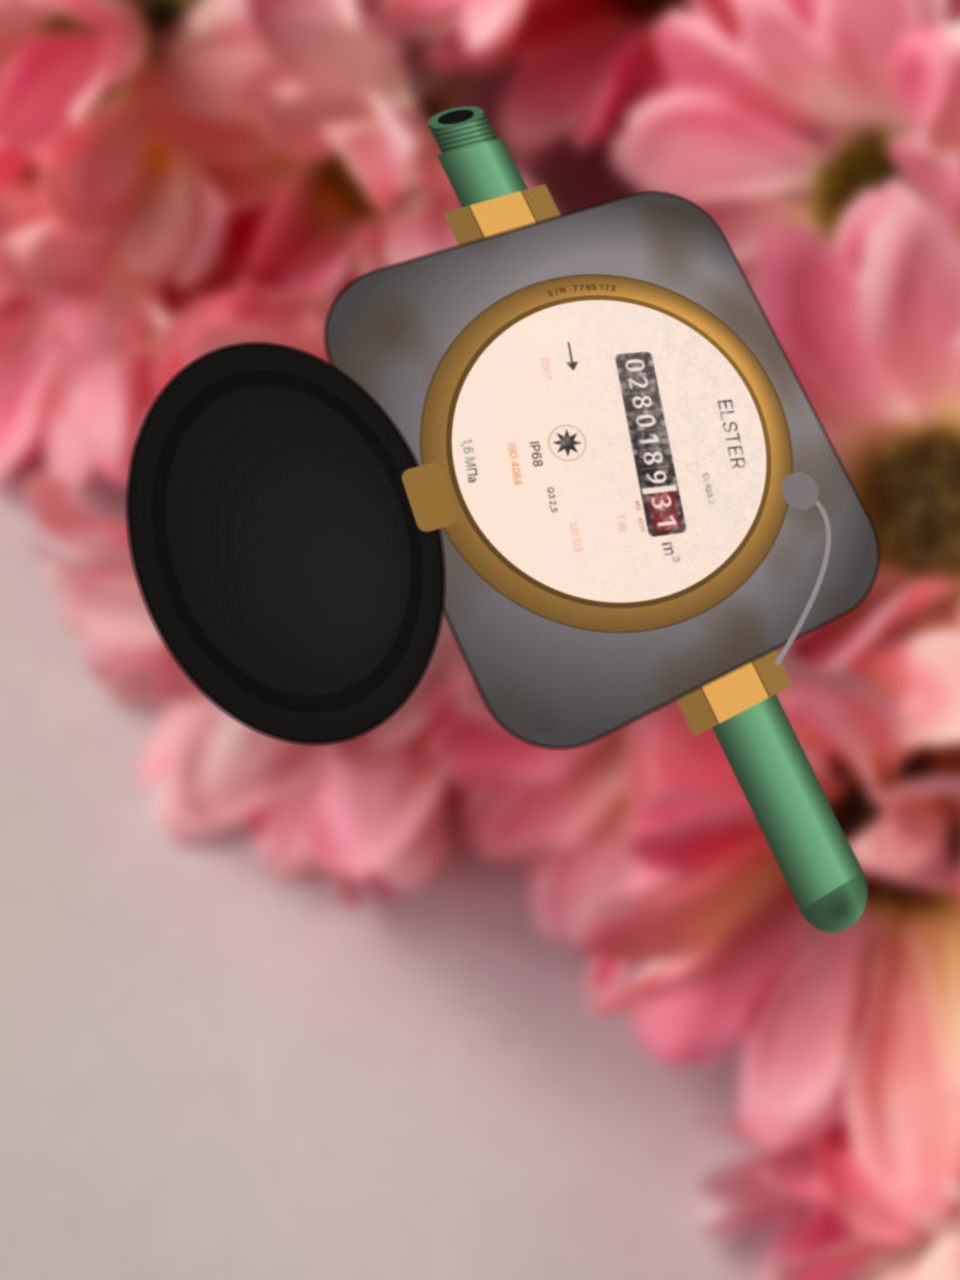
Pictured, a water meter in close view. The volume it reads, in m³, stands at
280189.31 m³
